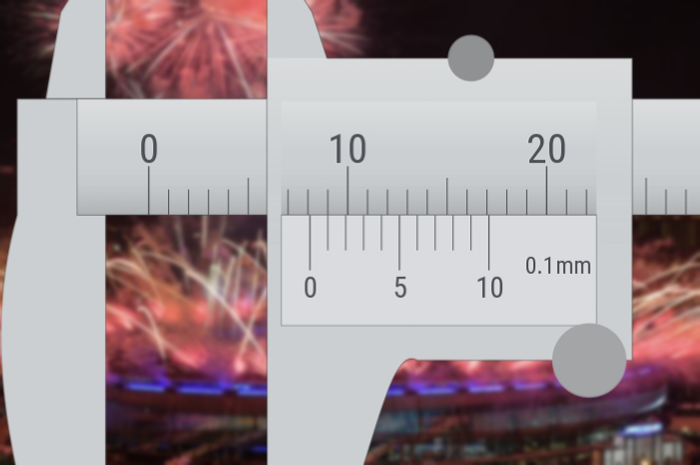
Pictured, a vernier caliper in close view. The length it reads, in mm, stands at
8.1 mm
